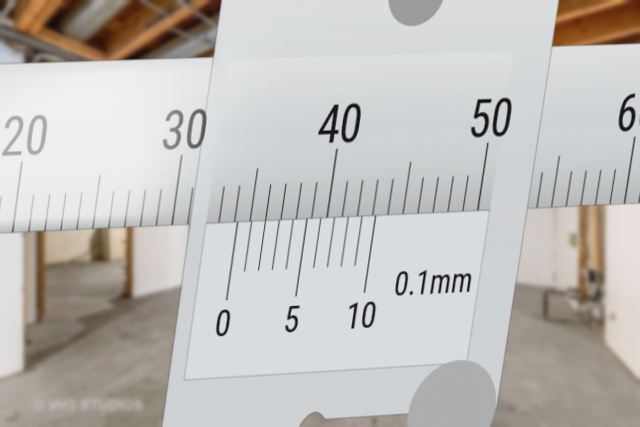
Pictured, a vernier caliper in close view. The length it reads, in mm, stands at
34.2 mm
